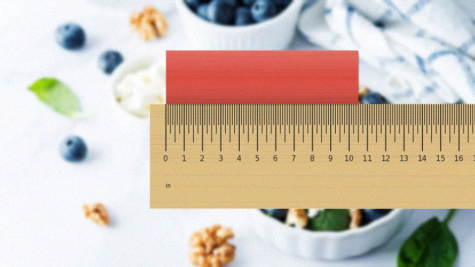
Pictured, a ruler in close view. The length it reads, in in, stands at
10.5 in
